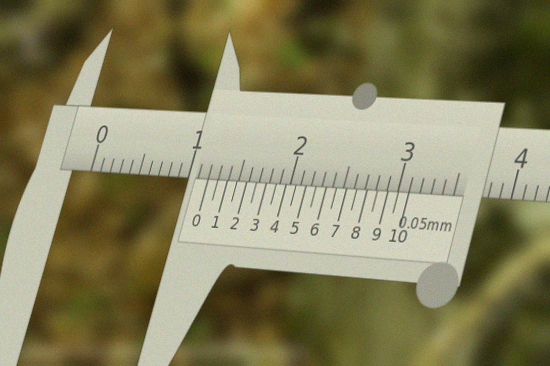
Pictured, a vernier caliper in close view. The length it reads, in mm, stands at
12.0 mm
